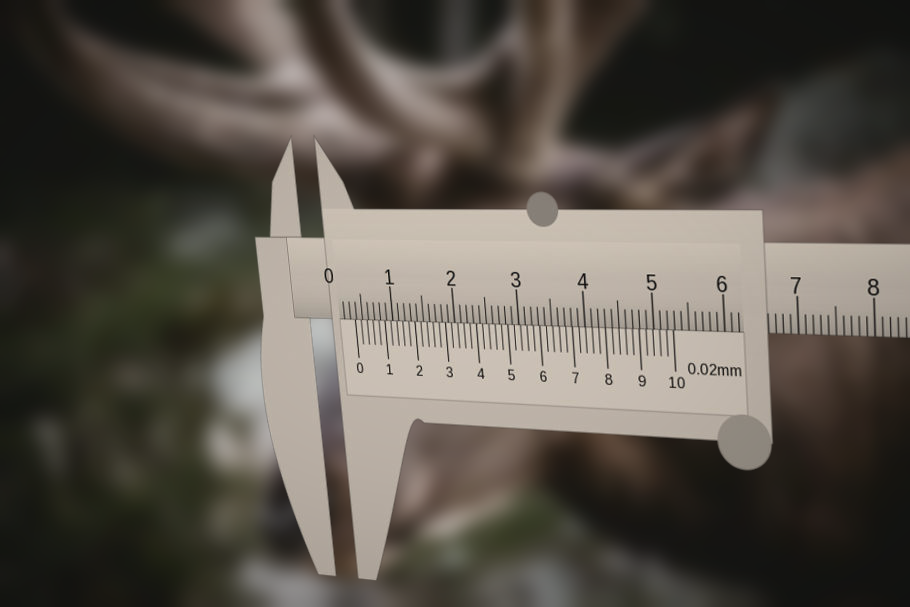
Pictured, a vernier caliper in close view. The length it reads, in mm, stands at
3.8 mm
